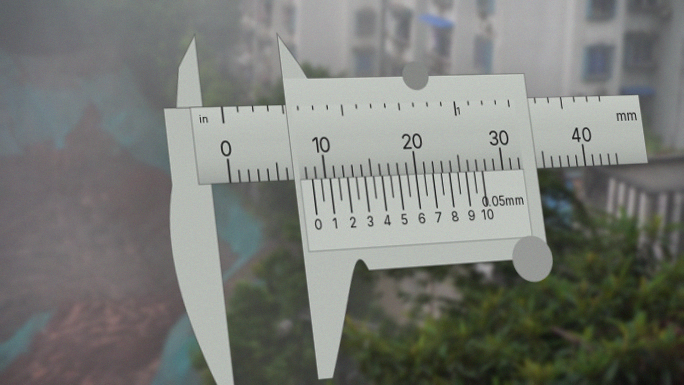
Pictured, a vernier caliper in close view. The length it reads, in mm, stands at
8.6 mm
